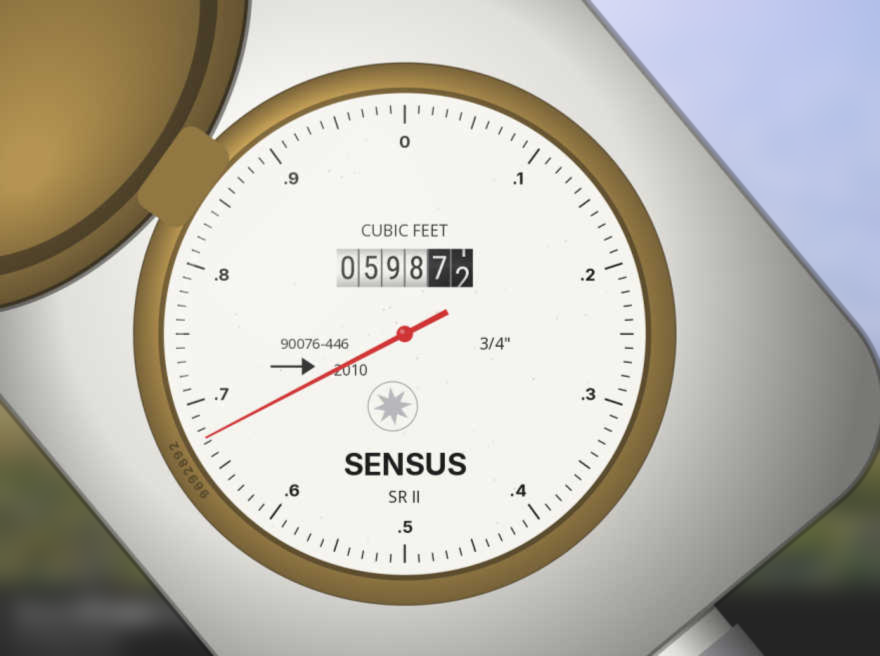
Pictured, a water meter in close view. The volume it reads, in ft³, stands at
59871.67 ft³
